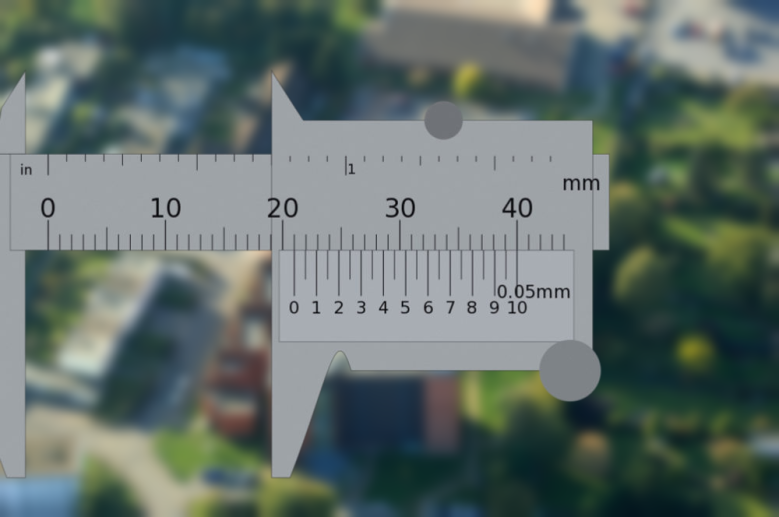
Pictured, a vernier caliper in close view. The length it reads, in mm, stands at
21.0 mm
